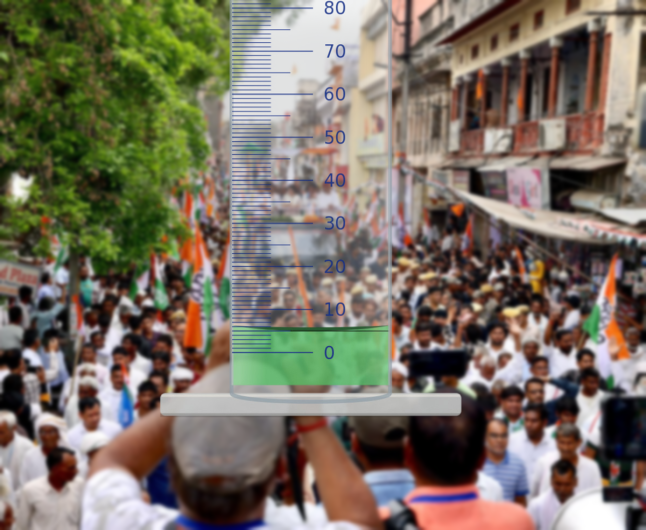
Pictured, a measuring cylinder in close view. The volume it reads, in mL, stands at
5 mL
